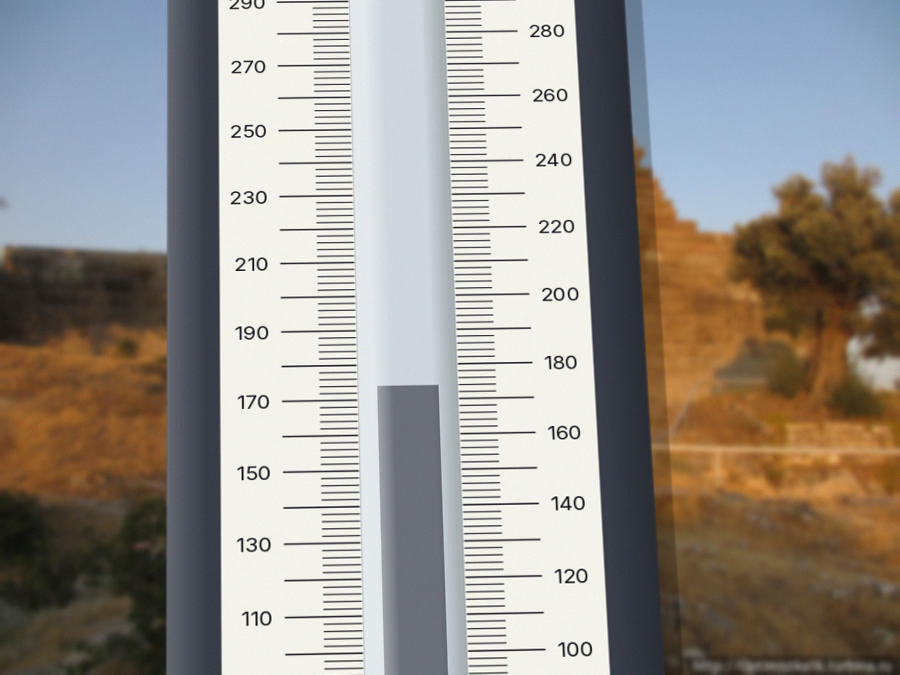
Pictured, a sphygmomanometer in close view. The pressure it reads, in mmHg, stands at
174 mmHg
